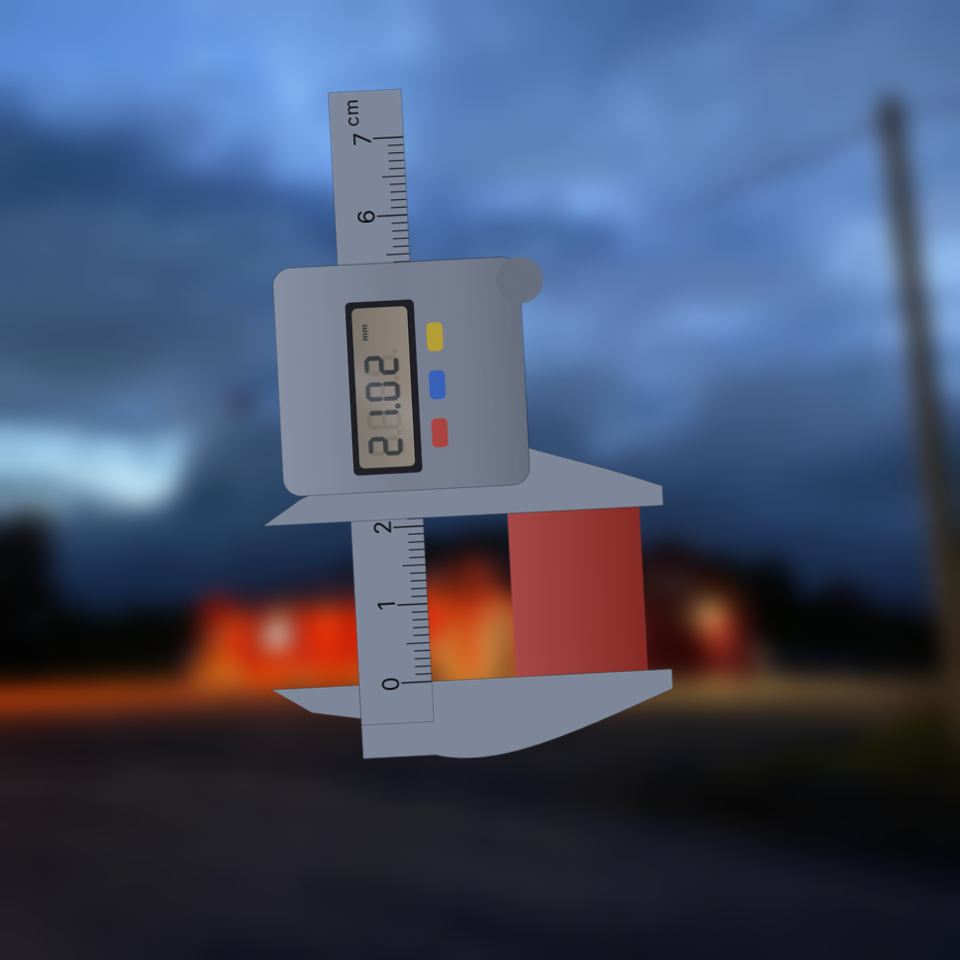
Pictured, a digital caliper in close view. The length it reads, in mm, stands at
21.02 mm
